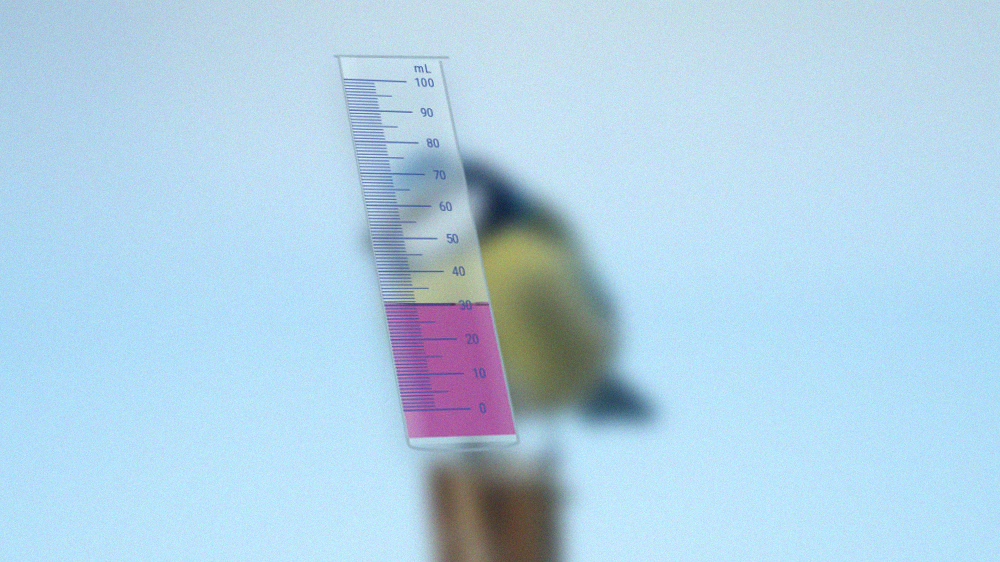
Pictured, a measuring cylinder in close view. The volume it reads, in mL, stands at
30 mL
